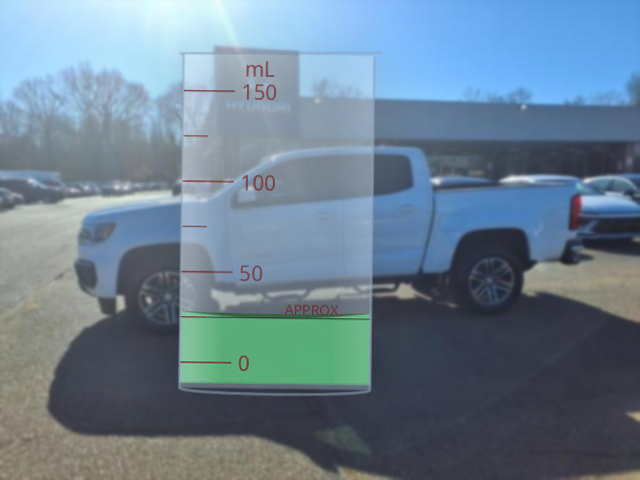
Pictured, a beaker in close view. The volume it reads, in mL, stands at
25 mL
